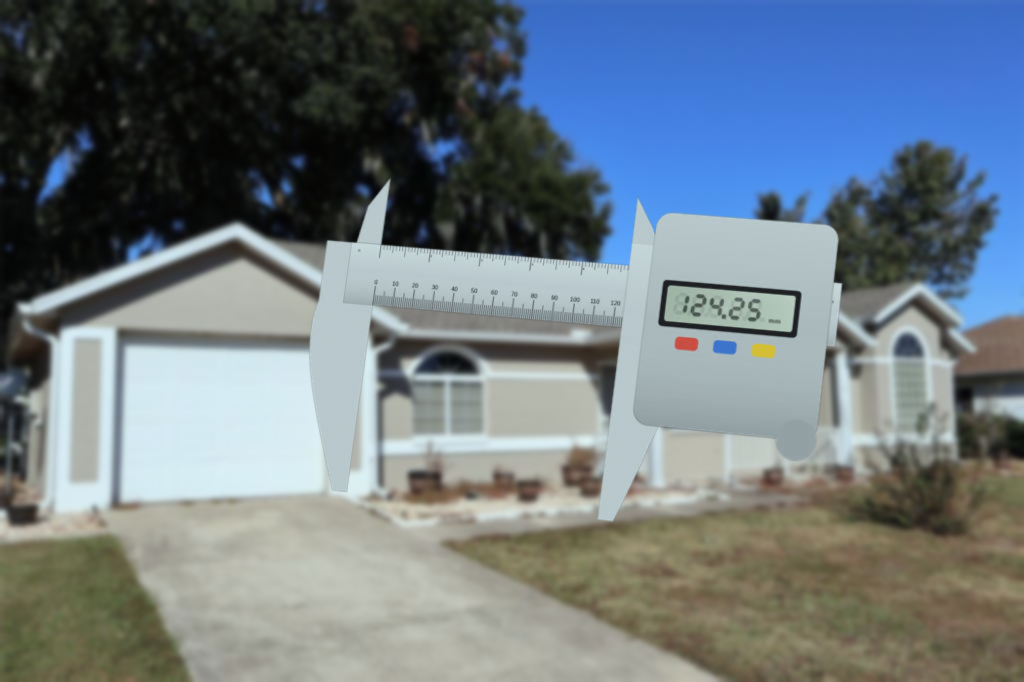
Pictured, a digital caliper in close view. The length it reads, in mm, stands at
124.25 mm
